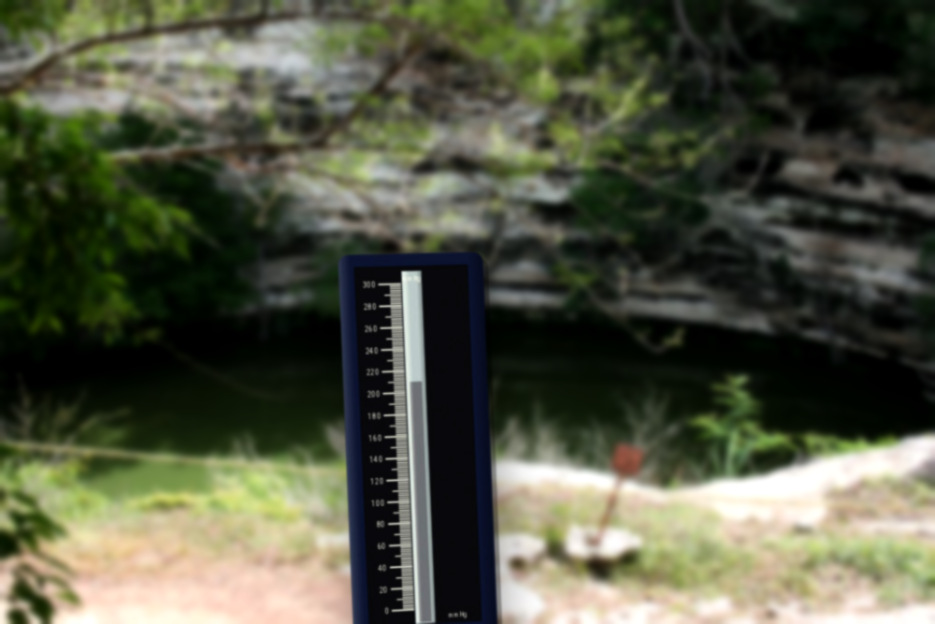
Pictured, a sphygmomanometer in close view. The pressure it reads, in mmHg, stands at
210 mmHg
